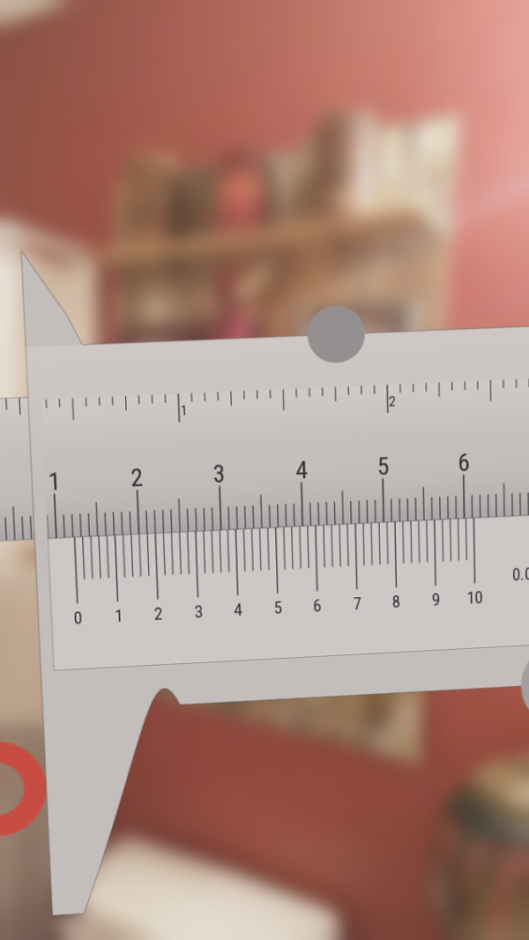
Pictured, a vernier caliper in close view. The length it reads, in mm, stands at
12.2 mm
